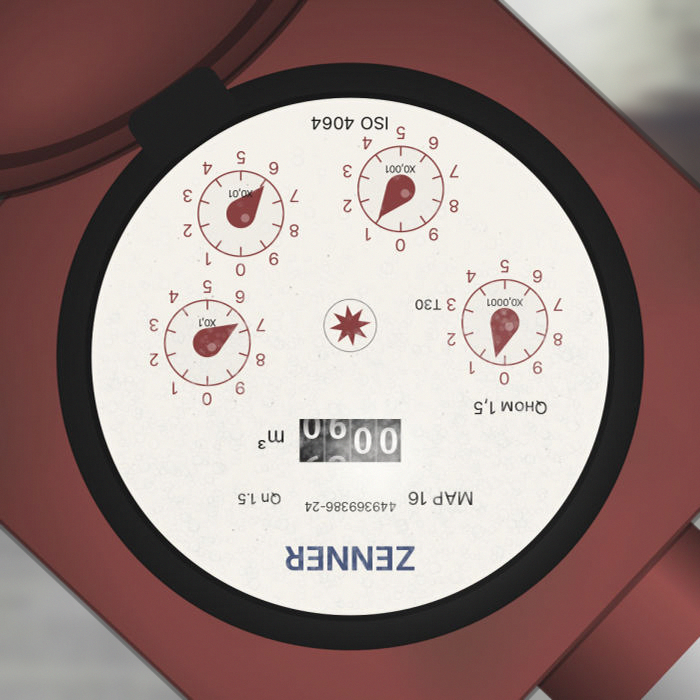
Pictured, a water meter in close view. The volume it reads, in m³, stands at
89.6610 m³
